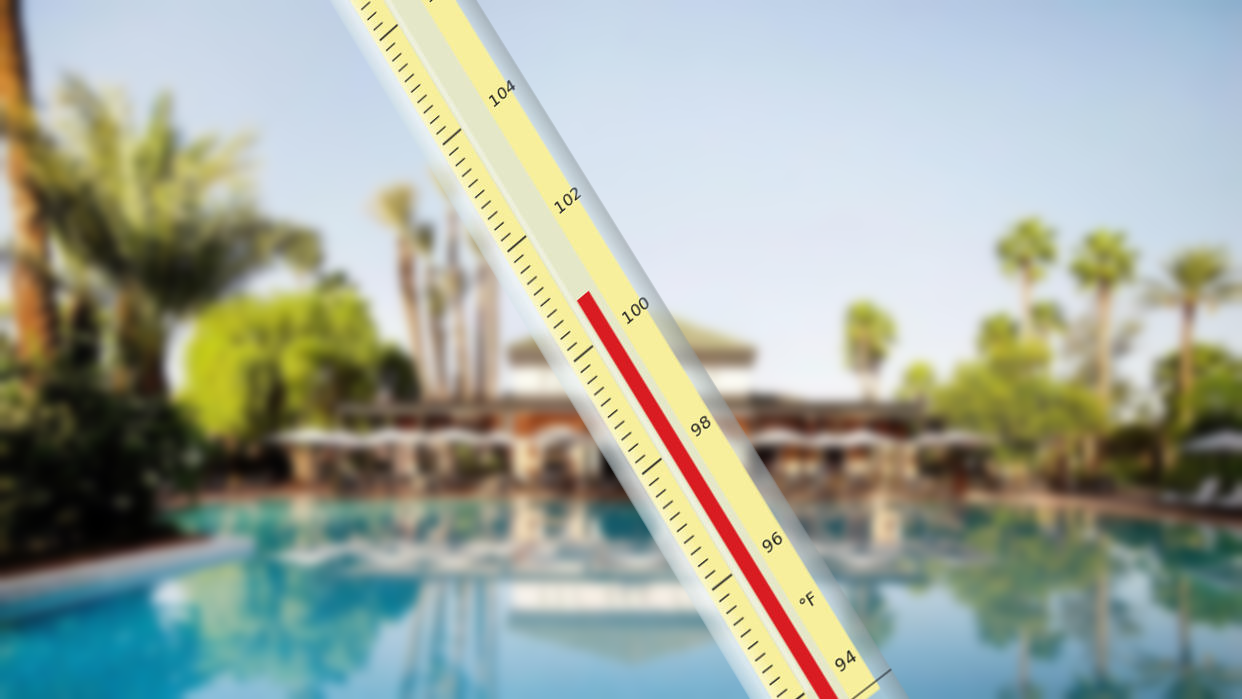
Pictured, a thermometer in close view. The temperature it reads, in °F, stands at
100.7 °F
